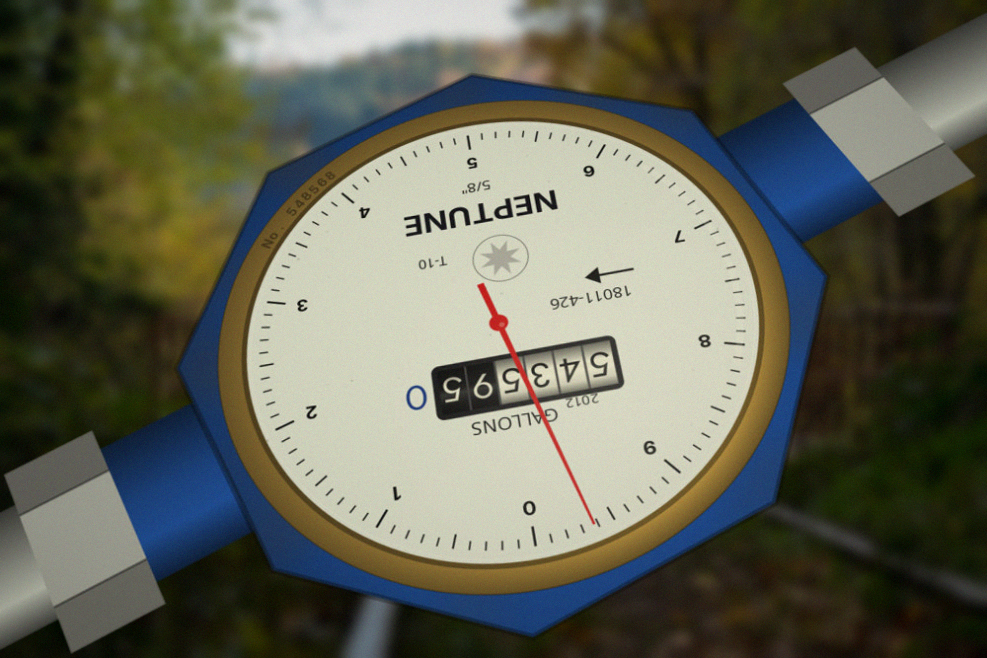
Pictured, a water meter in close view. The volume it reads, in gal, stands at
5435949.6 gal
